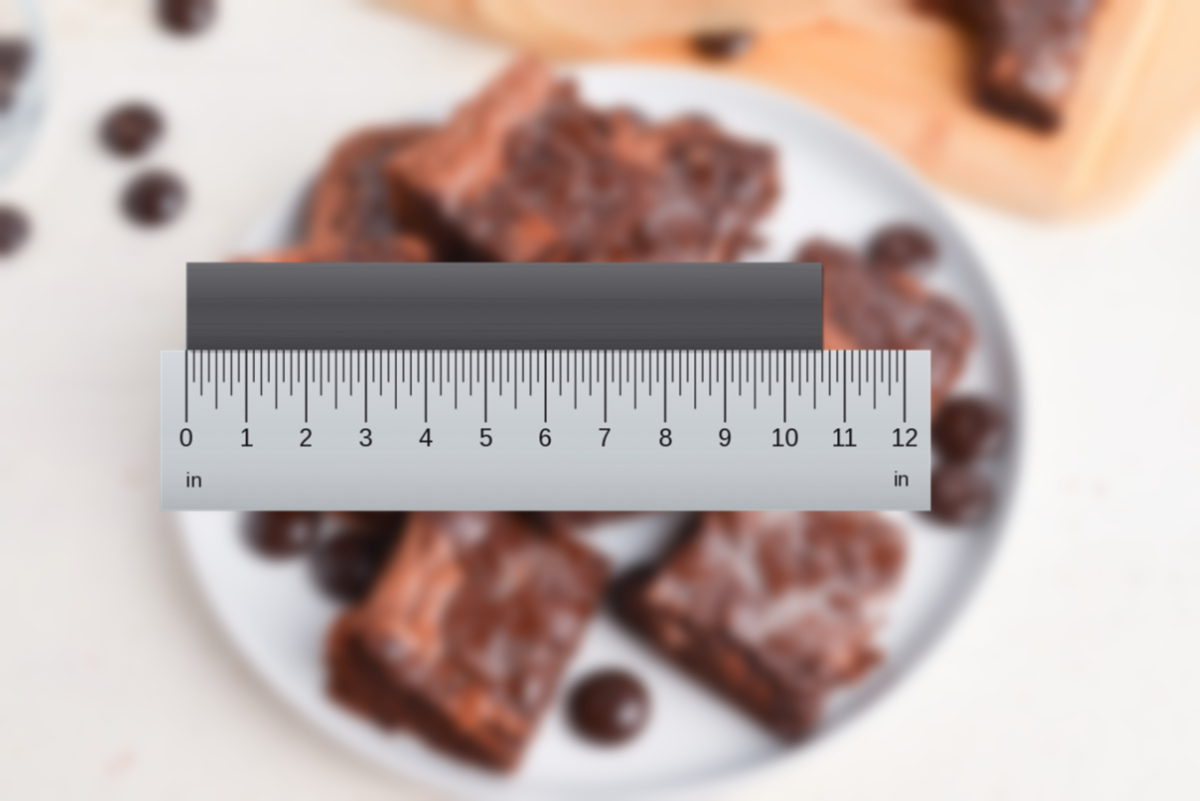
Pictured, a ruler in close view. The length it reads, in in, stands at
10.625 in
